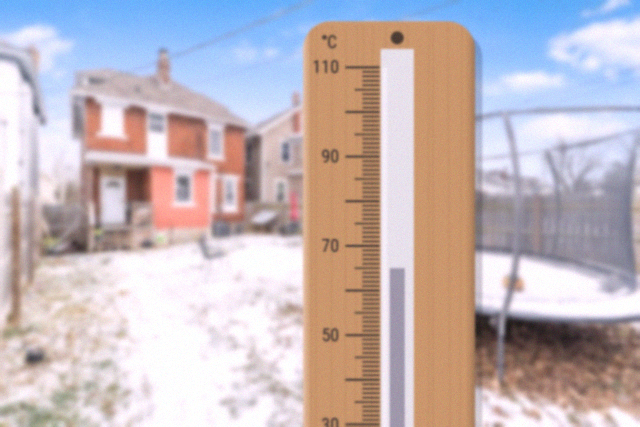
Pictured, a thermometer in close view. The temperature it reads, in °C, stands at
65 °C
